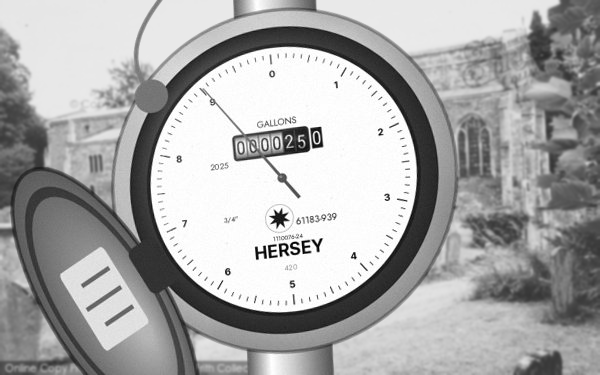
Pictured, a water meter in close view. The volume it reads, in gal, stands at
249.0 gal
